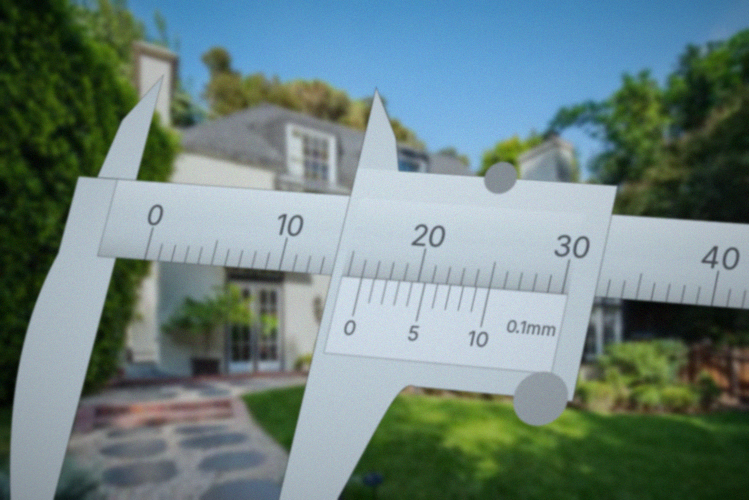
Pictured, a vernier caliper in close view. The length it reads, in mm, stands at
16.0 mm
